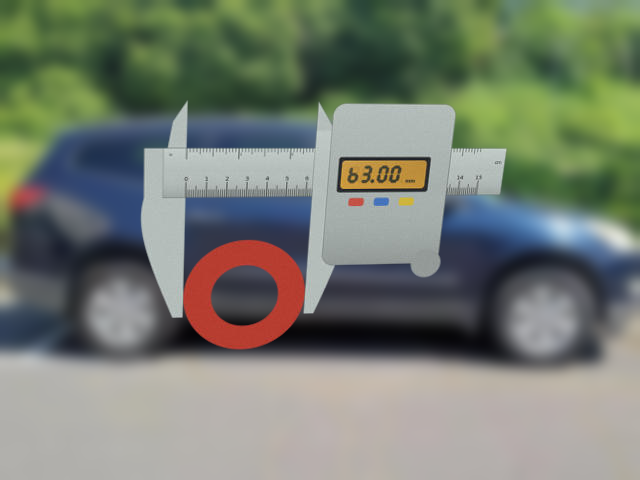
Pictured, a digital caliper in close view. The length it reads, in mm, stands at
63.00 mm
